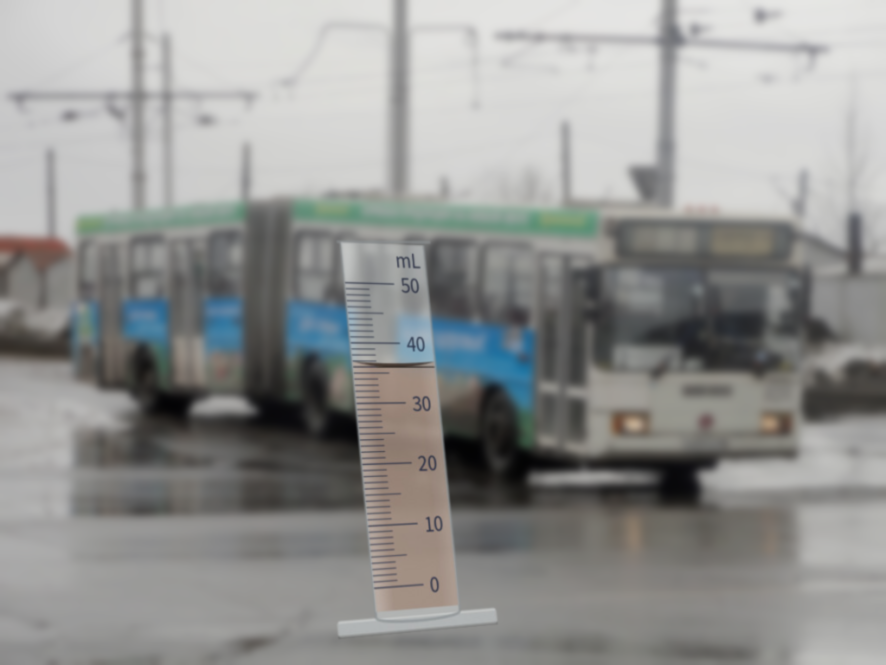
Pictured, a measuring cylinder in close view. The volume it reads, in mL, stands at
36 mL
